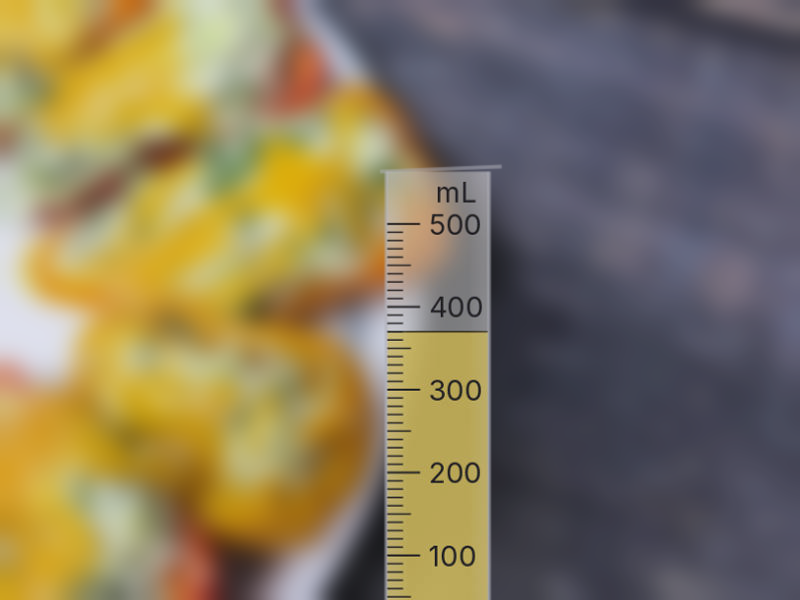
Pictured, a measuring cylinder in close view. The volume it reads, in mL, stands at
370 mL
